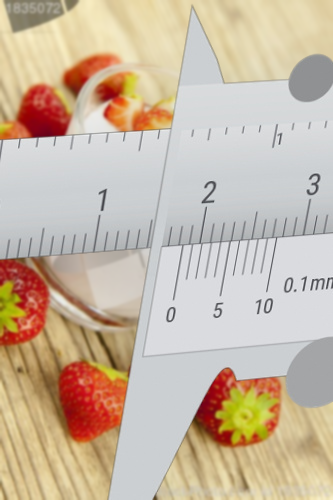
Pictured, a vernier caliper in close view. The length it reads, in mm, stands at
18.4 mm
